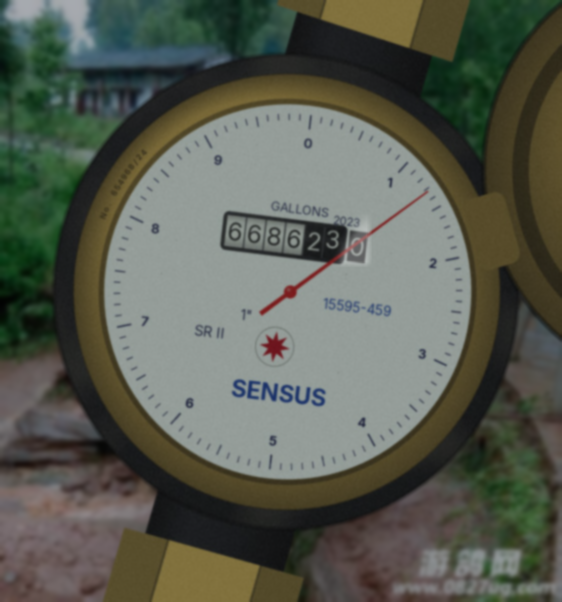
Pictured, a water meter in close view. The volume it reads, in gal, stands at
6686231.3 gal
